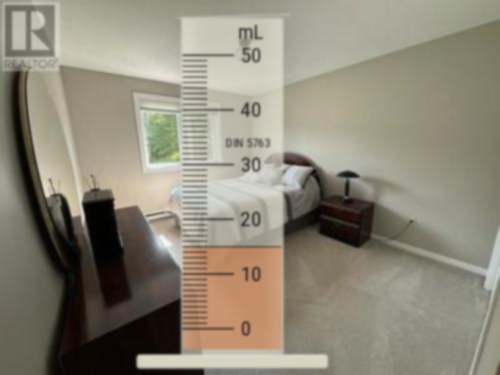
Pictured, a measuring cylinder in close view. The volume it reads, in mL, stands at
15 mL
